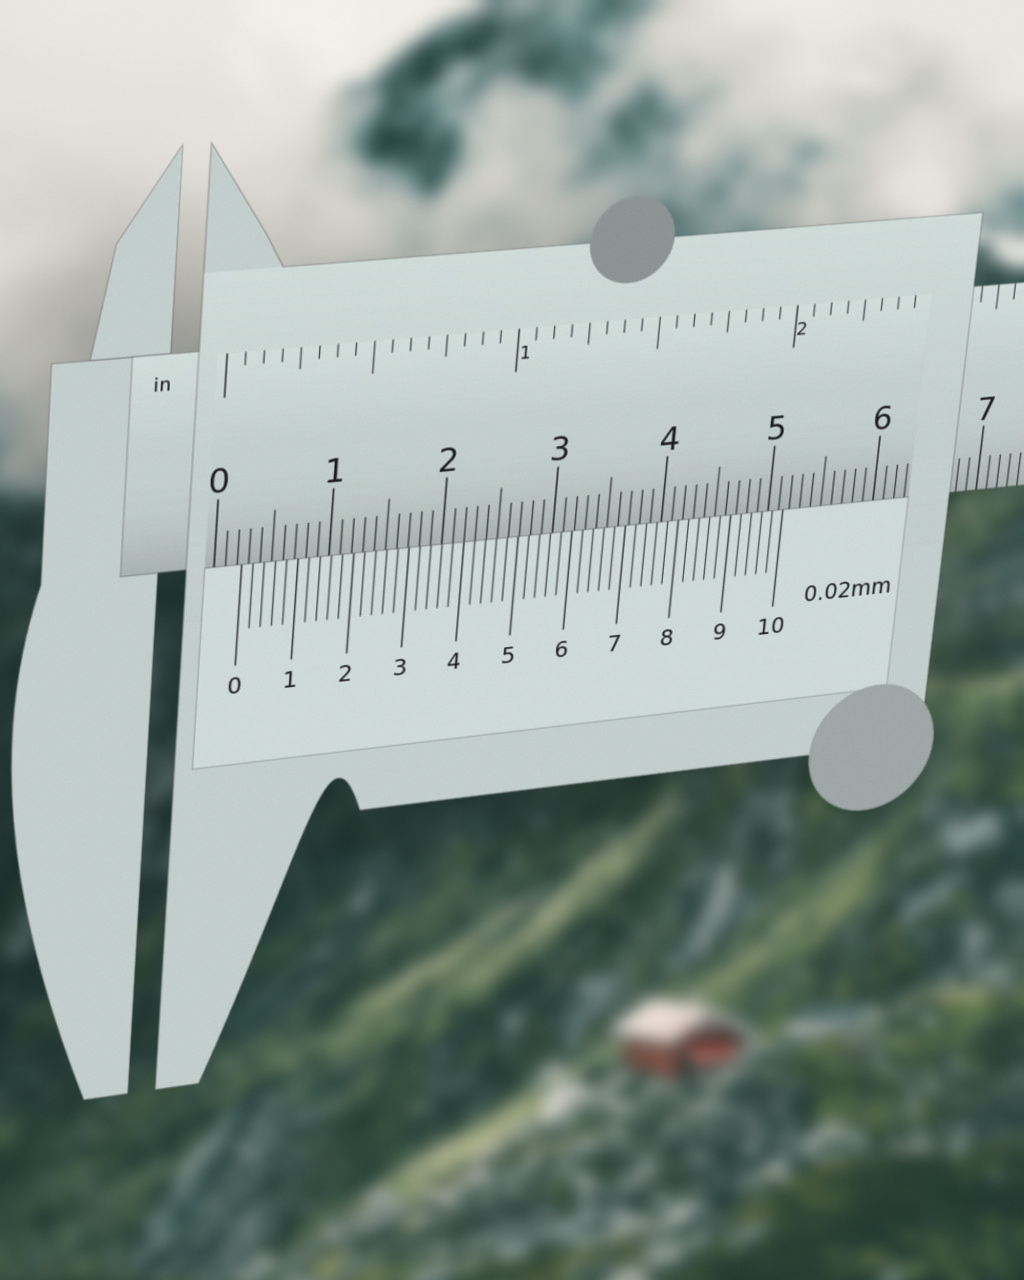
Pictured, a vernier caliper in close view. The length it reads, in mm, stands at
2.4 mm
